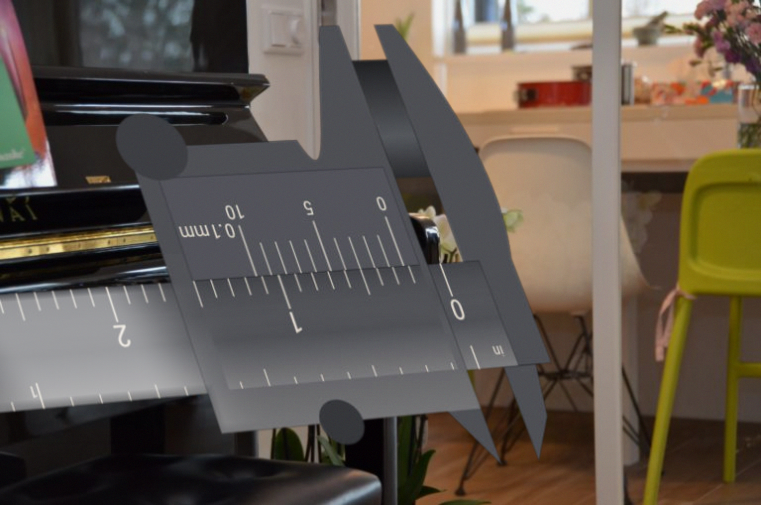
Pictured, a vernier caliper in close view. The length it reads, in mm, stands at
2.3 mm
